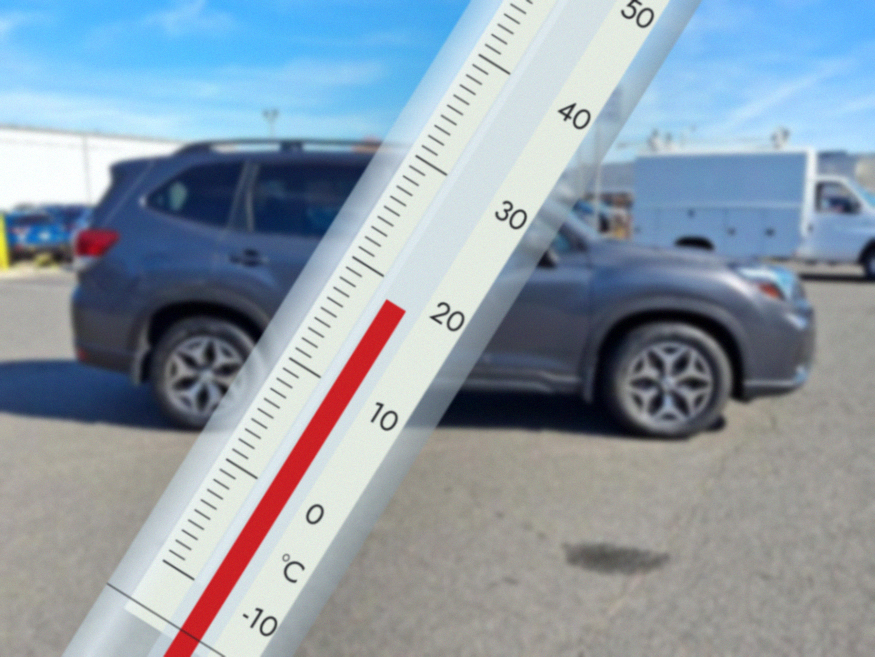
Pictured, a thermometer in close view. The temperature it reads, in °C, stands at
18.5 °C
